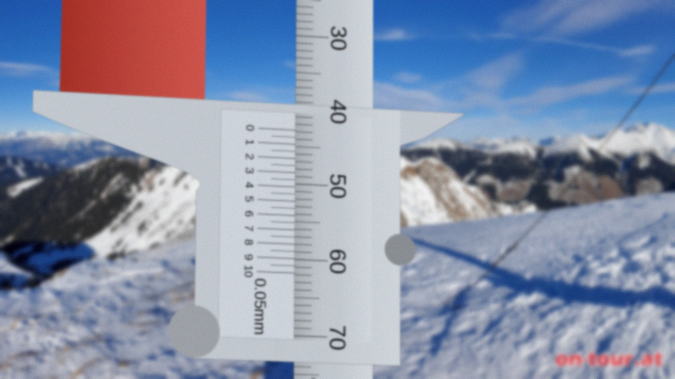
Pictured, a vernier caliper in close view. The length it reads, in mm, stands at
42.8 mm
